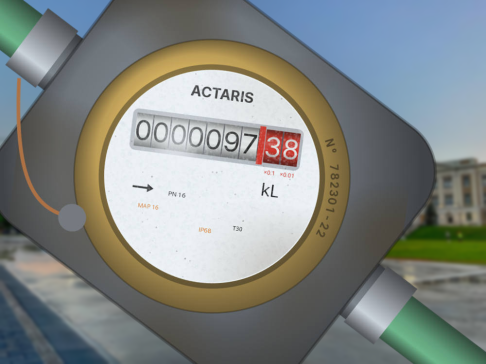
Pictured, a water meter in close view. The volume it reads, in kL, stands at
97.38 kL
